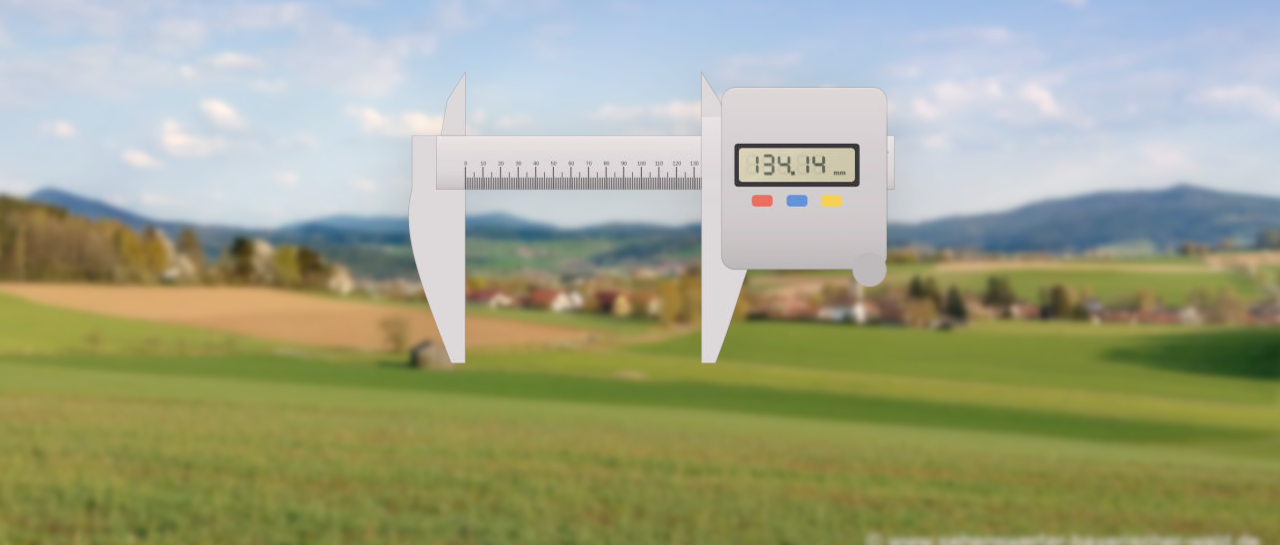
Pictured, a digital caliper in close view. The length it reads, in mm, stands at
134.14 mm
